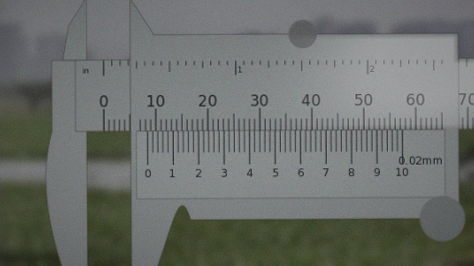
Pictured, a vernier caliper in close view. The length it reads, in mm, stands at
8.4 mm
